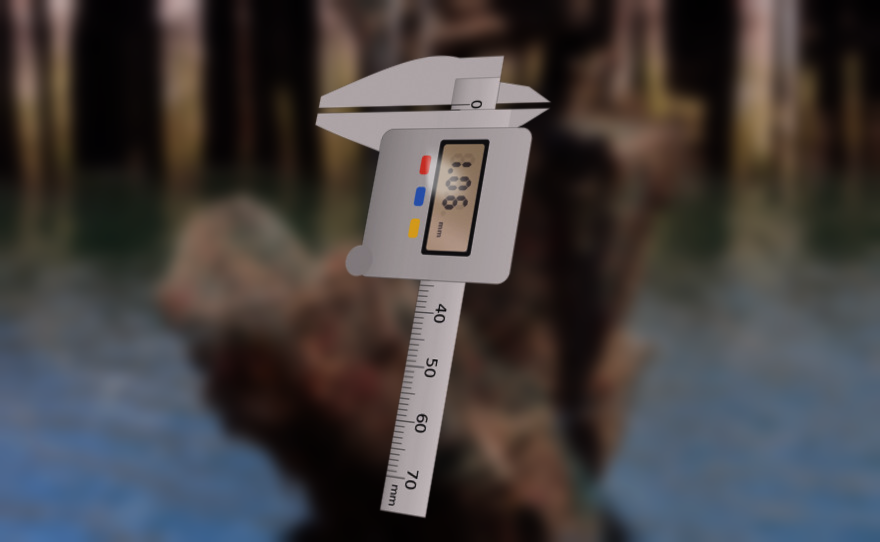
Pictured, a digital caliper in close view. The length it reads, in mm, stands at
1.06 mm
